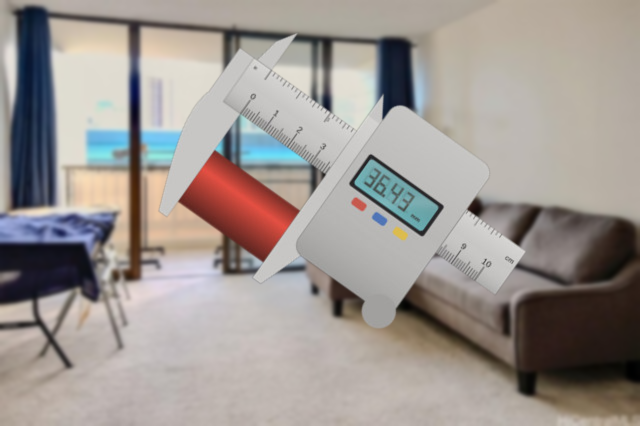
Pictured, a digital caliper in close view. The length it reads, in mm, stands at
36.43 mm
